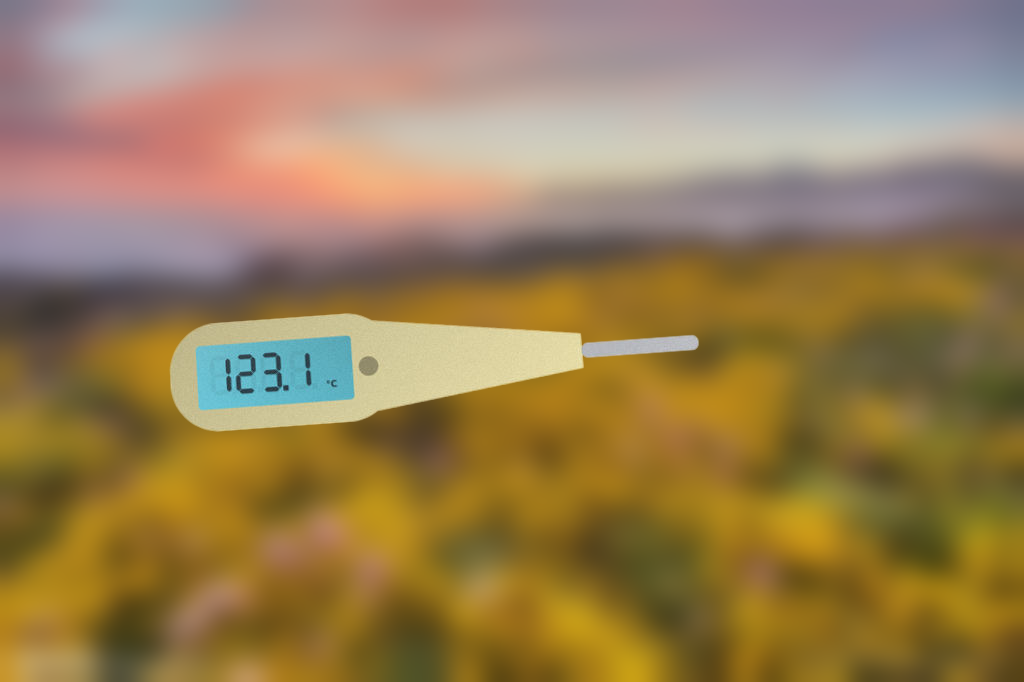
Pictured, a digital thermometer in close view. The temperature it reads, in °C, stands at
123.1 °C
